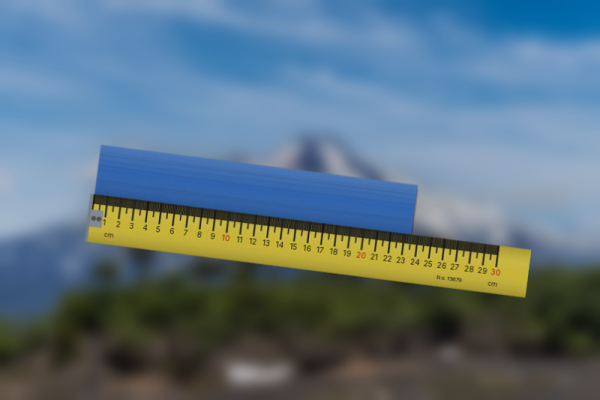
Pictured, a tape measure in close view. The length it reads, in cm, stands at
23.5 cm
